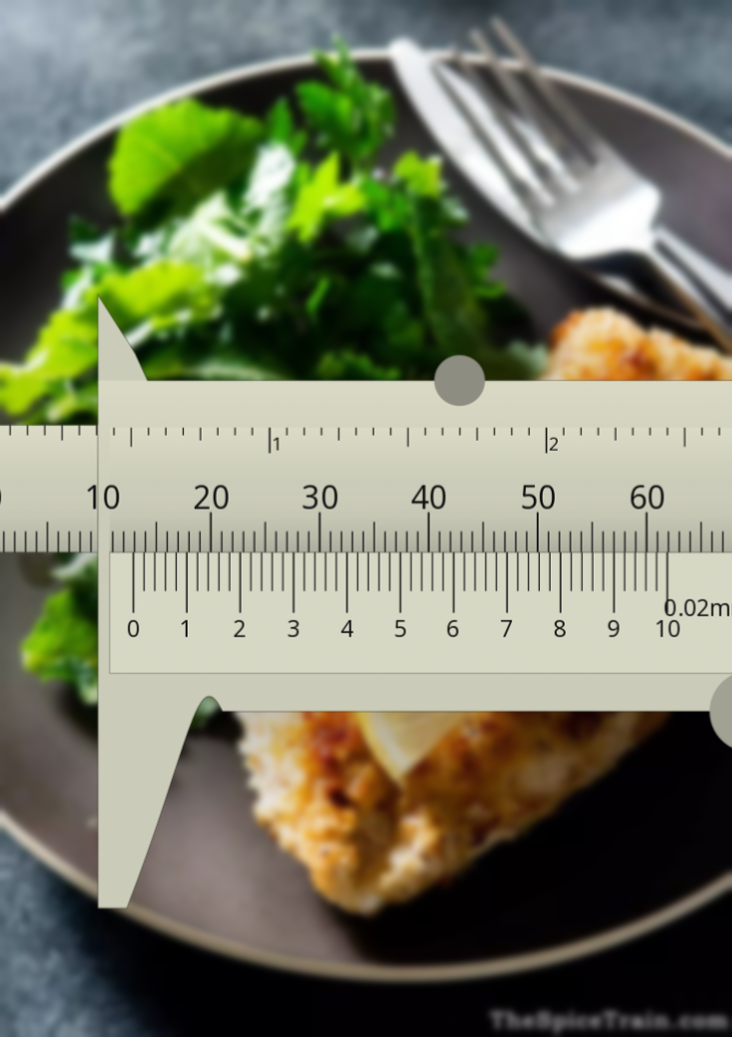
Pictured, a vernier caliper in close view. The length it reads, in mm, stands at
12.9 mm
